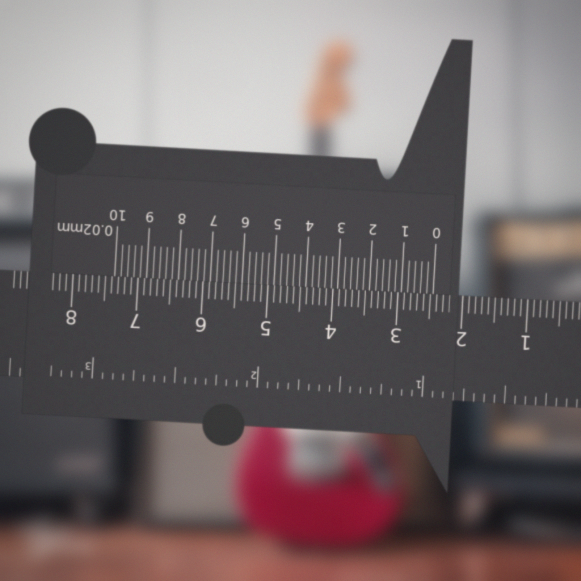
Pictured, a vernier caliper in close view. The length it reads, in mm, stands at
24.6 mm
